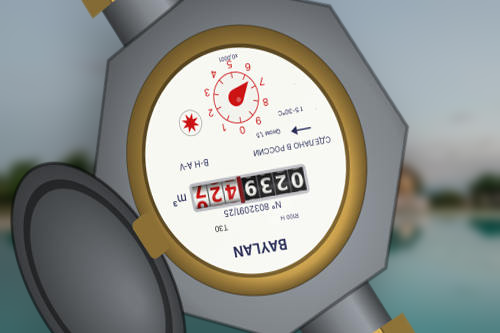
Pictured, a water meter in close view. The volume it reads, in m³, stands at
239.4266 m³
